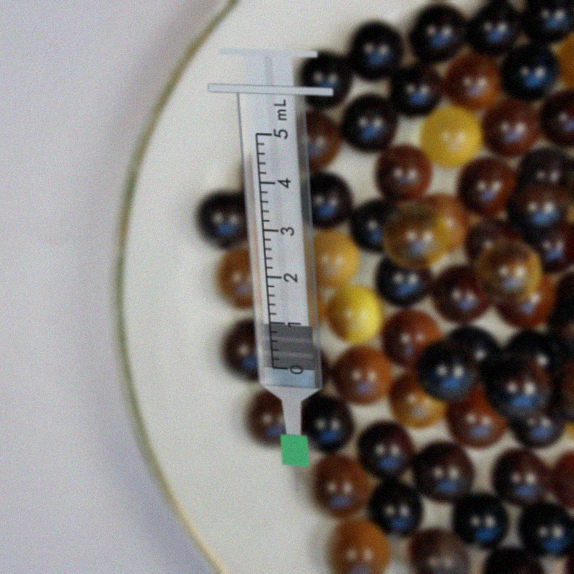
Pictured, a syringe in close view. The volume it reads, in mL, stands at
0 mL
